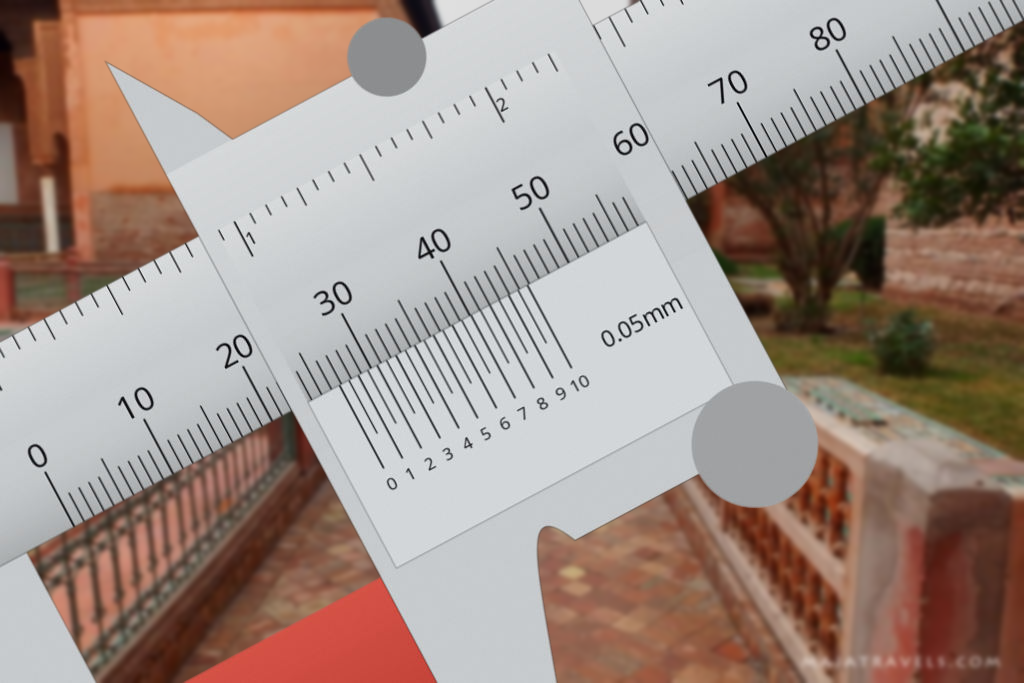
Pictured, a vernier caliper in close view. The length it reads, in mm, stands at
26.8 mm
